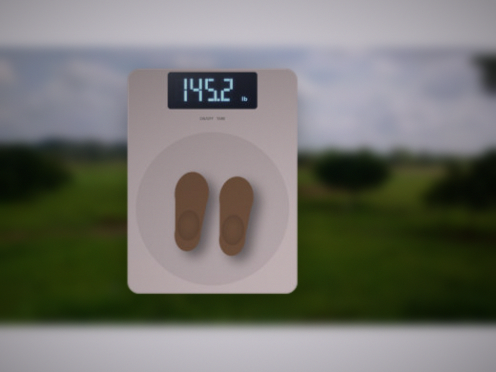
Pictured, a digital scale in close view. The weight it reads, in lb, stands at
145.2 lb
